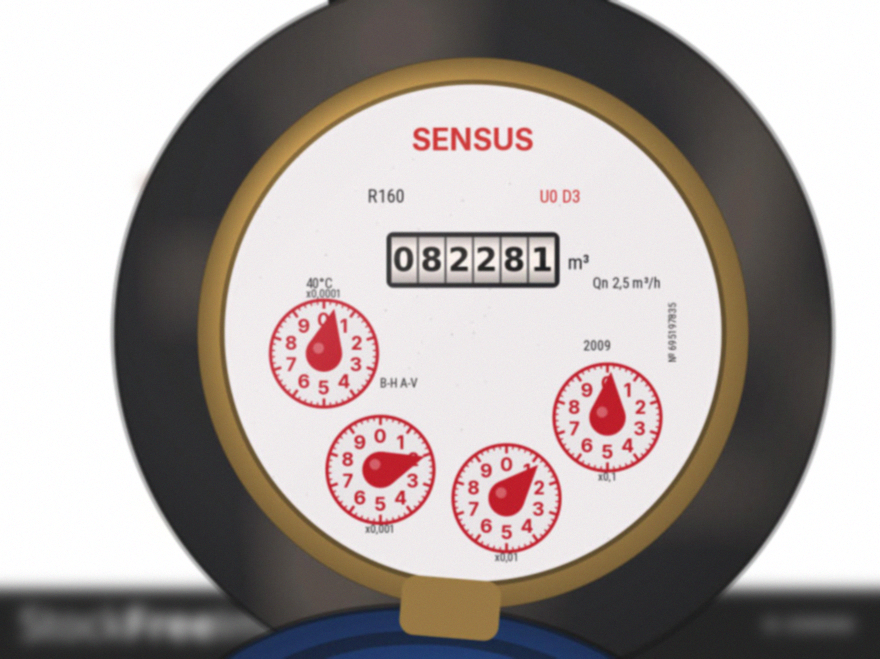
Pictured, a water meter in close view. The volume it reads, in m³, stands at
82281.0120 m³
